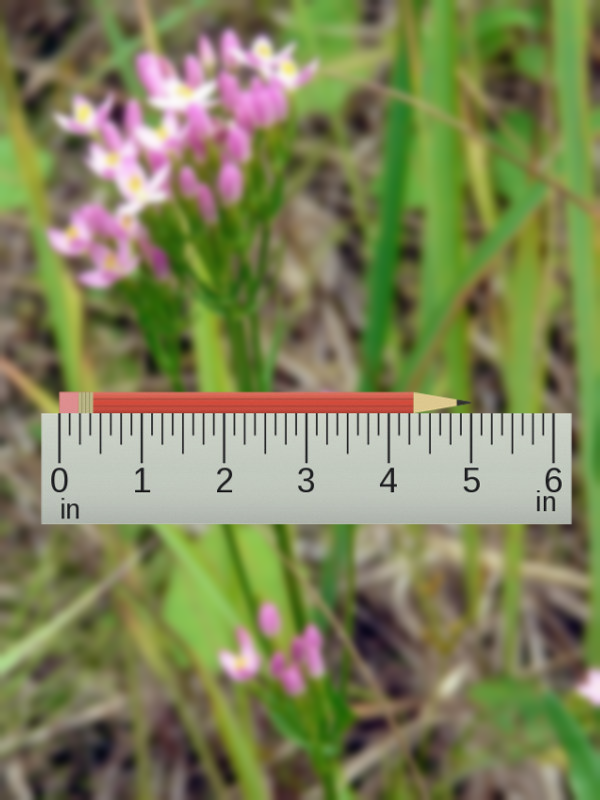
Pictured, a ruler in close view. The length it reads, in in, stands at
5 in
